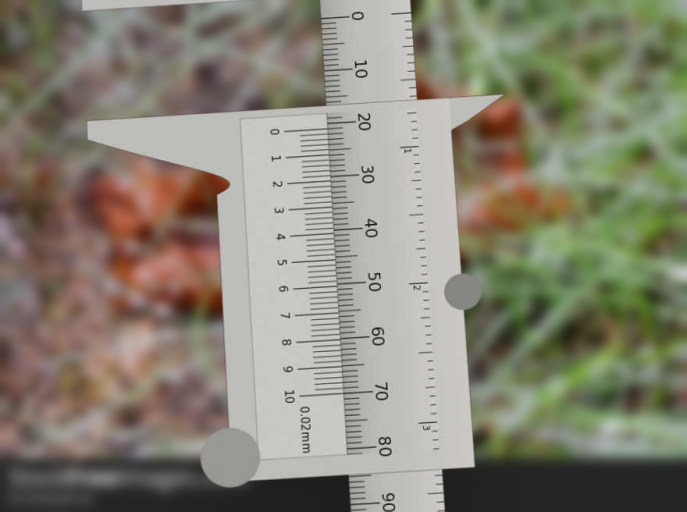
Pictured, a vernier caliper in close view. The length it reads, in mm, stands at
21.0 mm
